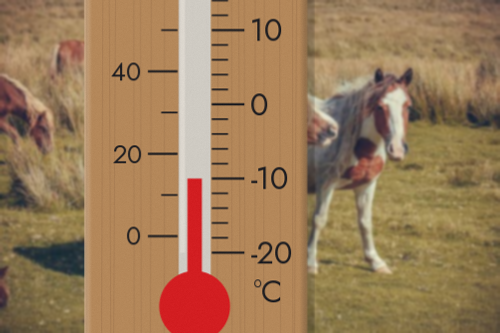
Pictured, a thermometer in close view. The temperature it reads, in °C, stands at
-10 °C
